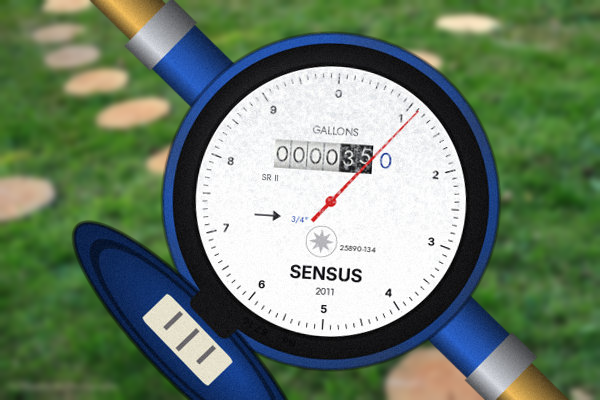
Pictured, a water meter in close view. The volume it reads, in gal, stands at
351.1 gal
